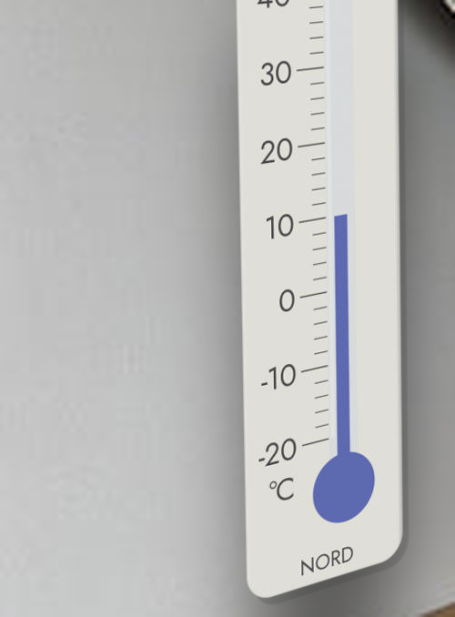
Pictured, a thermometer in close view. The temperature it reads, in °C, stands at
10 °C
